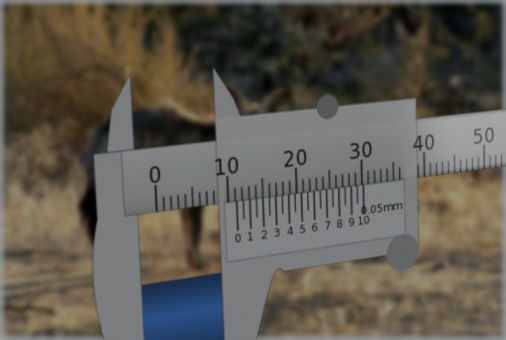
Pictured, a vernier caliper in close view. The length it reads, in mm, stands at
11.2 mm
